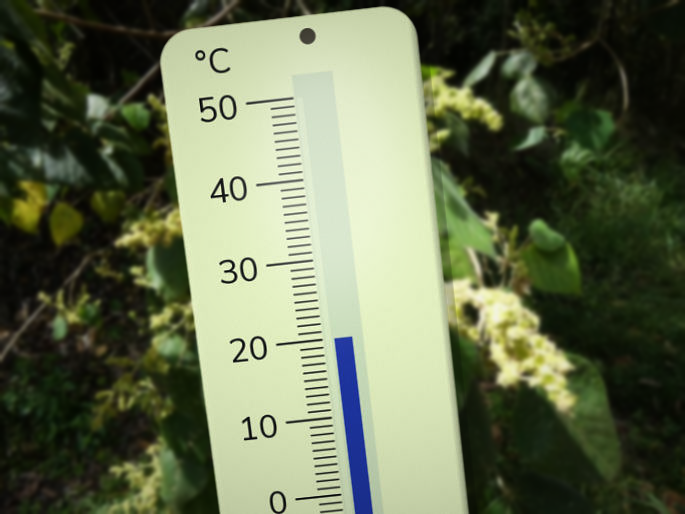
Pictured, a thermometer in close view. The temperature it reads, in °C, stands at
20 °C
